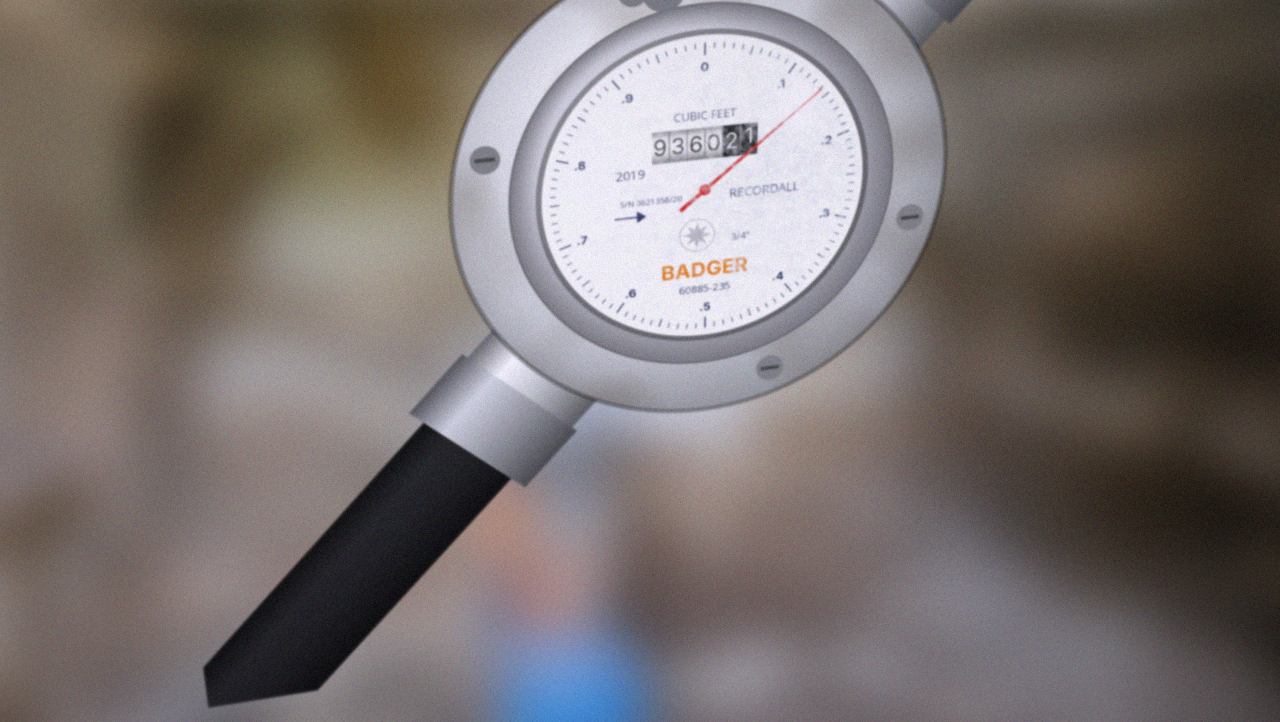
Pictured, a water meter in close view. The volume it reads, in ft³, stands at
936021.14 ft³
